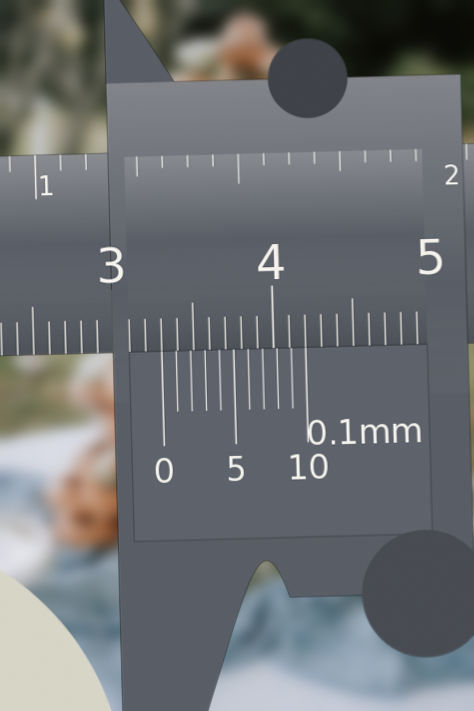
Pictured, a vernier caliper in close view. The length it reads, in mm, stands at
33.0 mm
